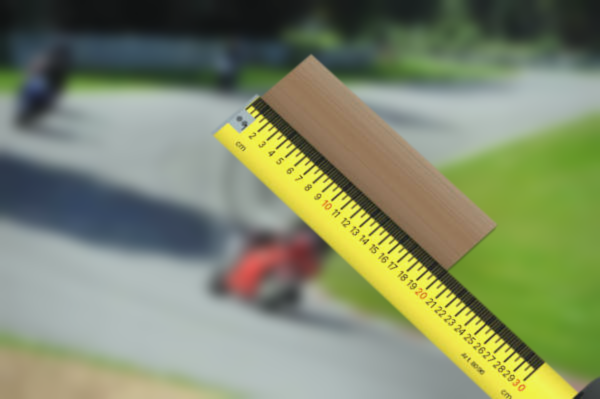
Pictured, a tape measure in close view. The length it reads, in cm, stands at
20 cm
